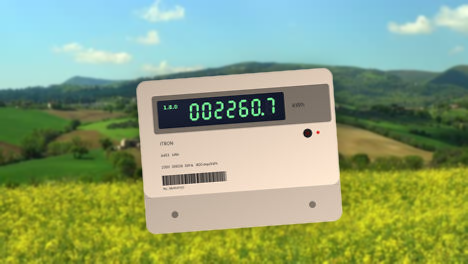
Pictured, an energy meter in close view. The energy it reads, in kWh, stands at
2260.7 kWh
